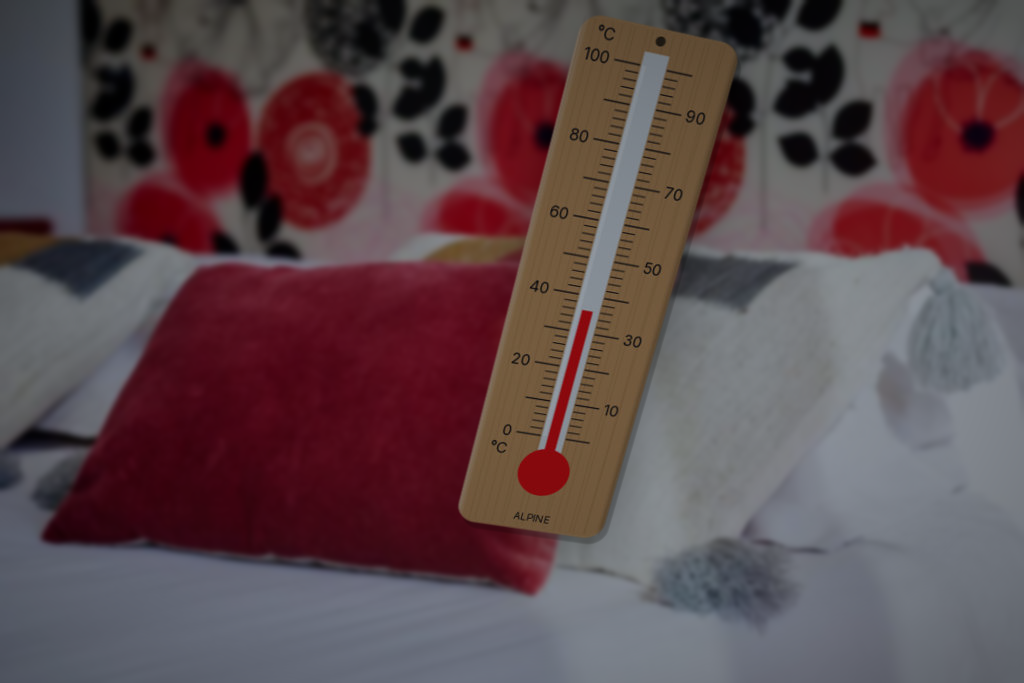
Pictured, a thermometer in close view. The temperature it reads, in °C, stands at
36 °C
